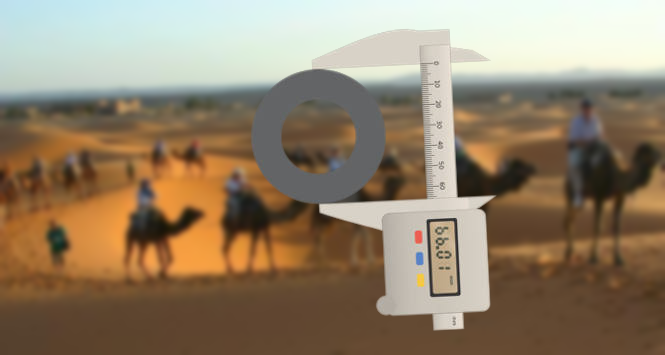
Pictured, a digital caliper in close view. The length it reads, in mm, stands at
66.01 mm
